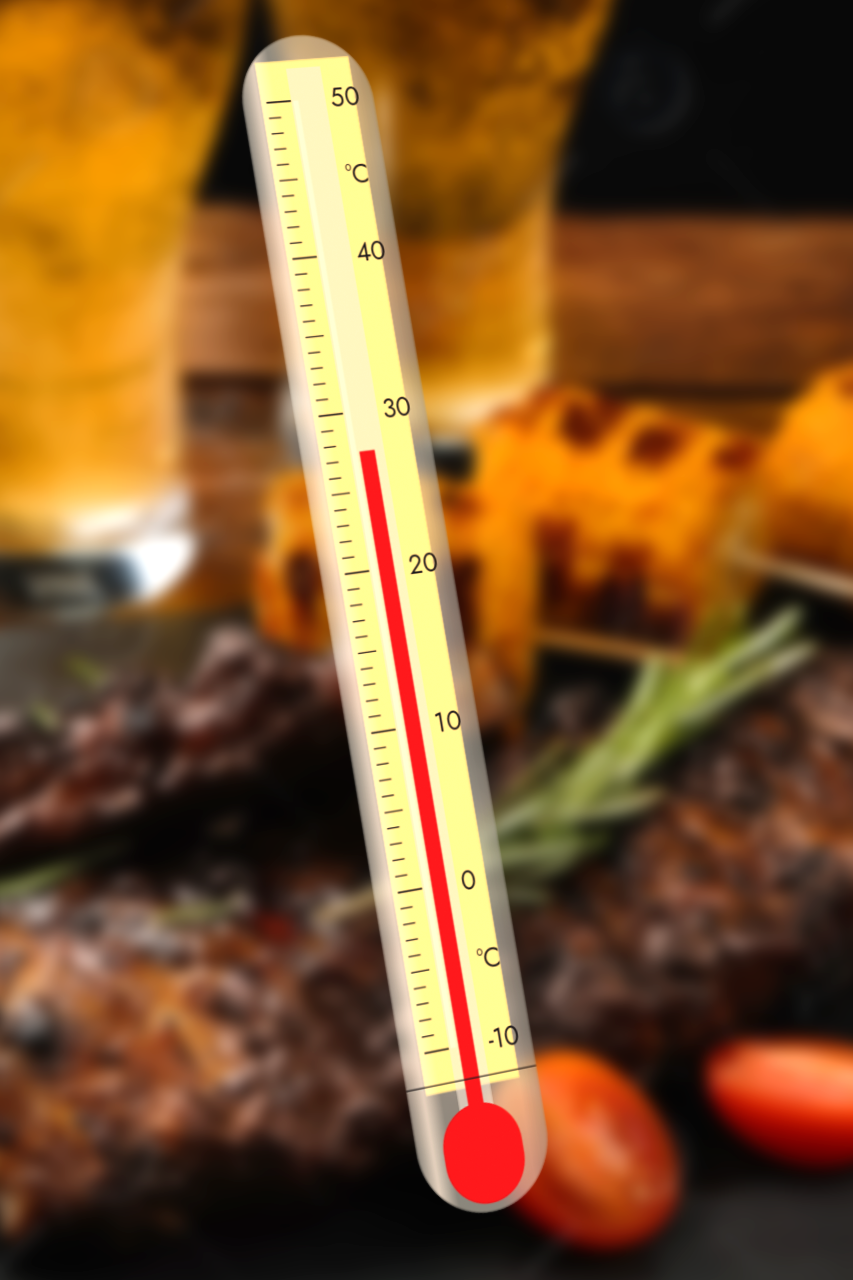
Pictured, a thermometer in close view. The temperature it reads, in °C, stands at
27.5 °C
